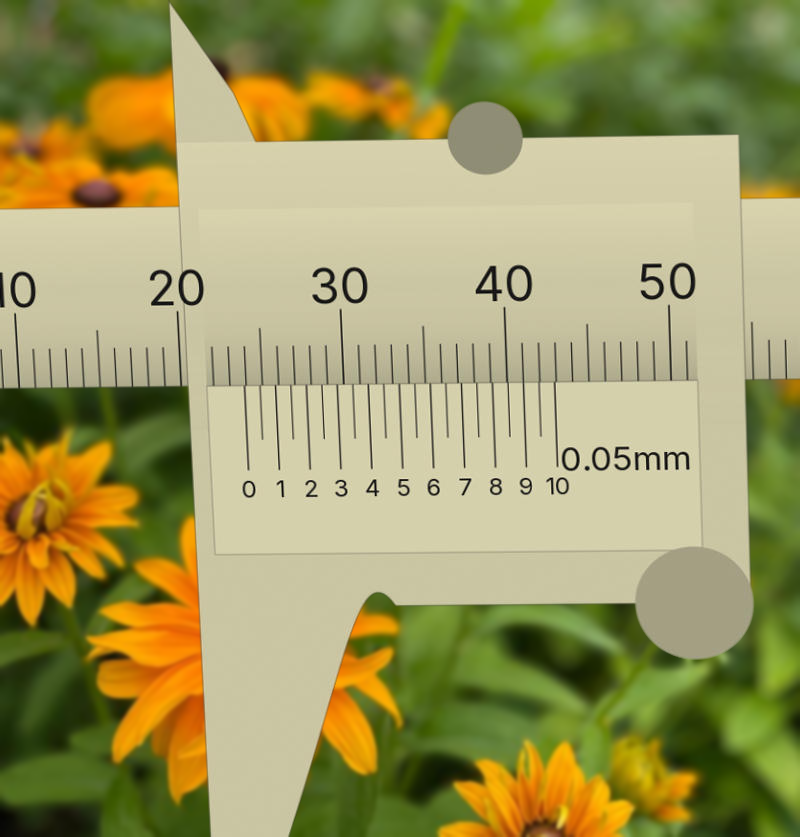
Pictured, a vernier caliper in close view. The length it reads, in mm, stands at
23.9 mm
